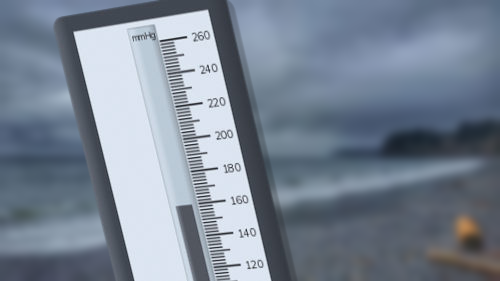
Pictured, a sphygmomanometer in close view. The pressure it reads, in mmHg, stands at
160 mmHg
